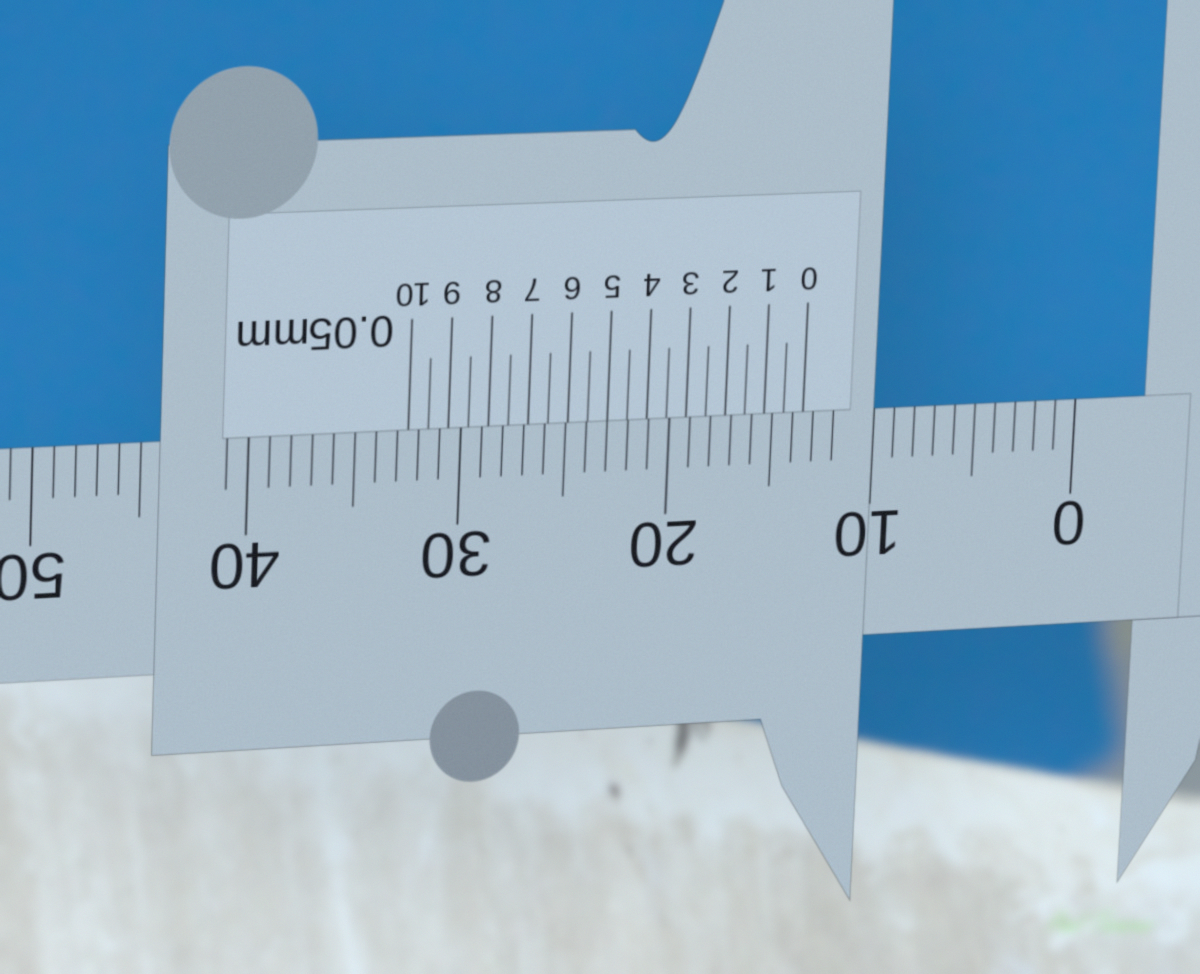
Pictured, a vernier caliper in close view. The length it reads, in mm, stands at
13.5 mm
